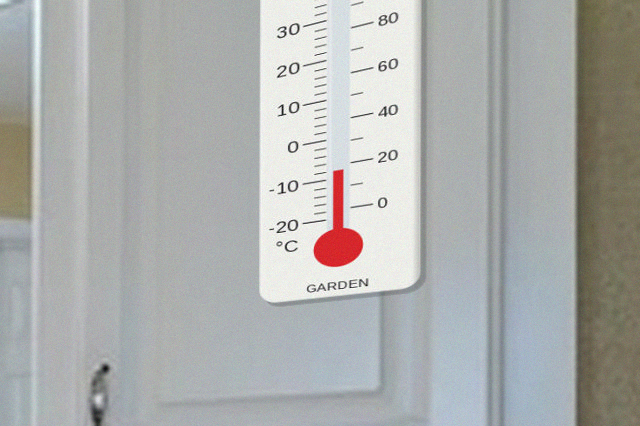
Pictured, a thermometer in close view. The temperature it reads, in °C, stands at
-8 °C
